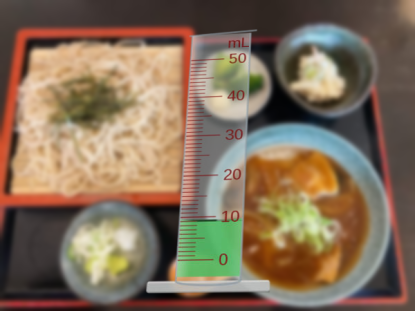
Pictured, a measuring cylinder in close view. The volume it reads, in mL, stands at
9 mL
